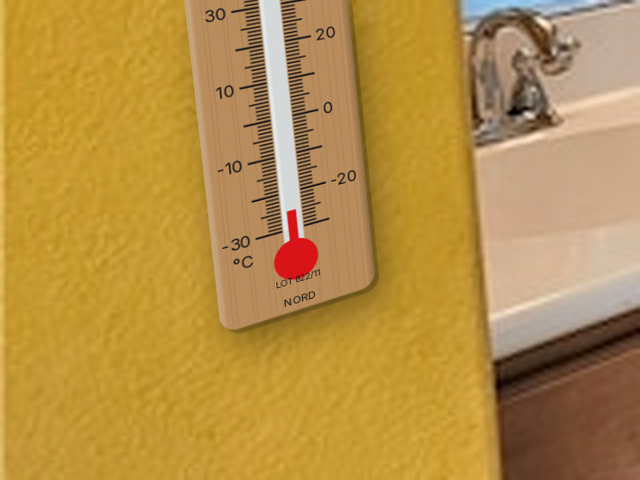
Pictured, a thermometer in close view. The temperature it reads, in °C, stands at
-25 °C
